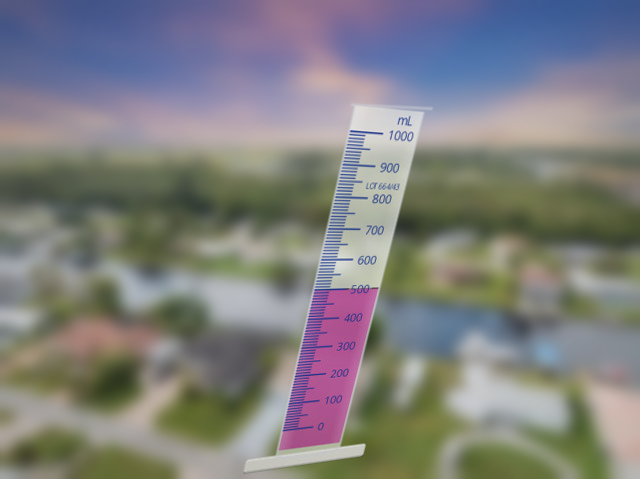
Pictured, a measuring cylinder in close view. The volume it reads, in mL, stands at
500 mL
